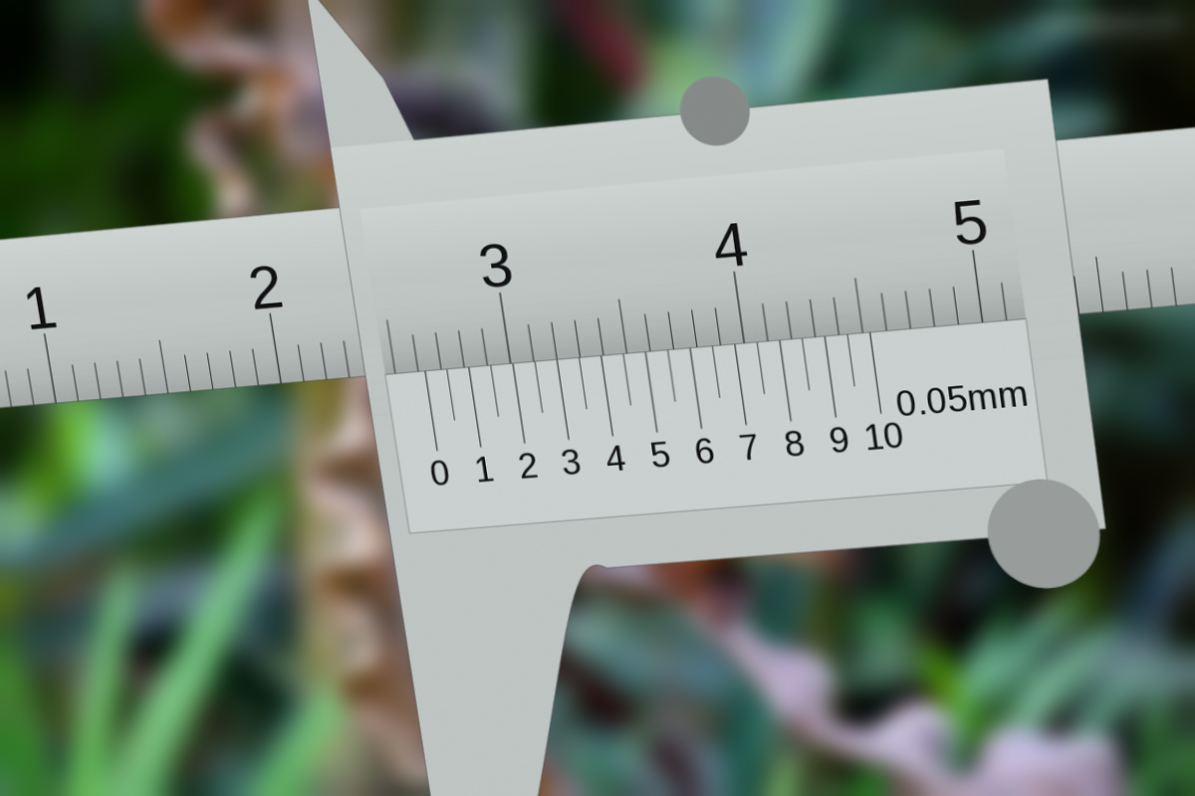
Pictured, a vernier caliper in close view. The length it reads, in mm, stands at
26.3 mm
